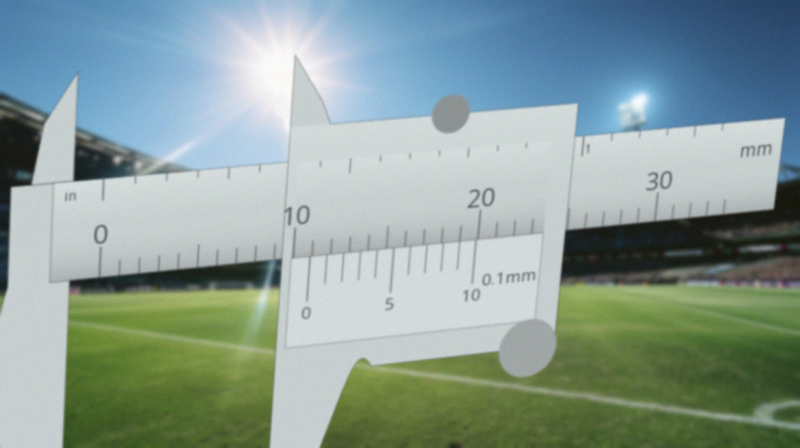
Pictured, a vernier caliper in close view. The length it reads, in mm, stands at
10.9 mm
